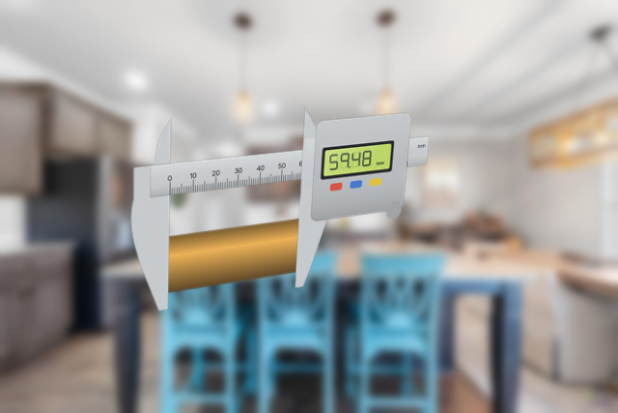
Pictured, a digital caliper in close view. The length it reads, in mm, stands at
59.48 mm
